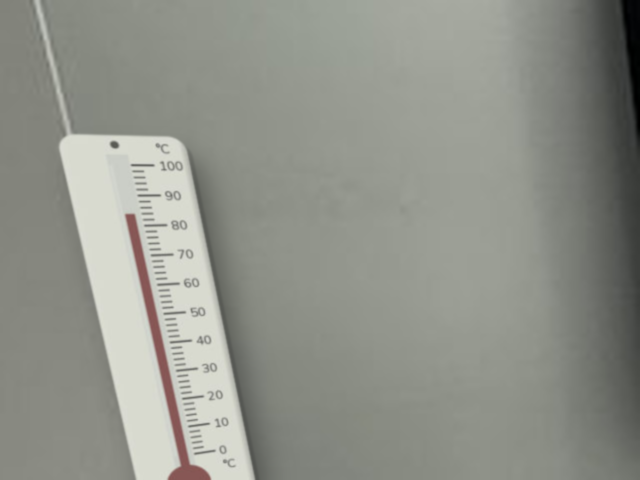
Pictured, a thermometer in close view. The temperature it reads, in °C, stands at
84 °C
